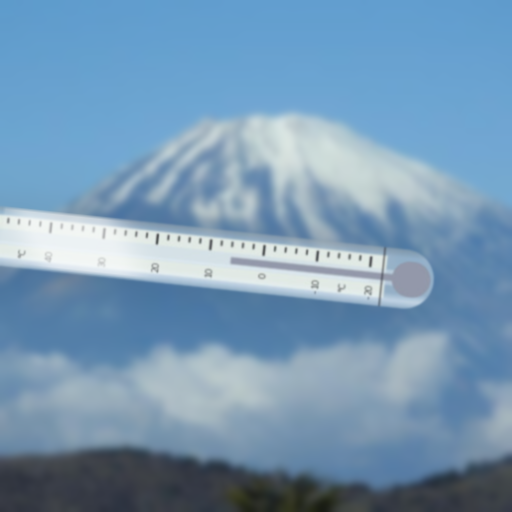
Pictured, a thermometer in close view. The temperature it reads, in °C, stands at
6 °C
